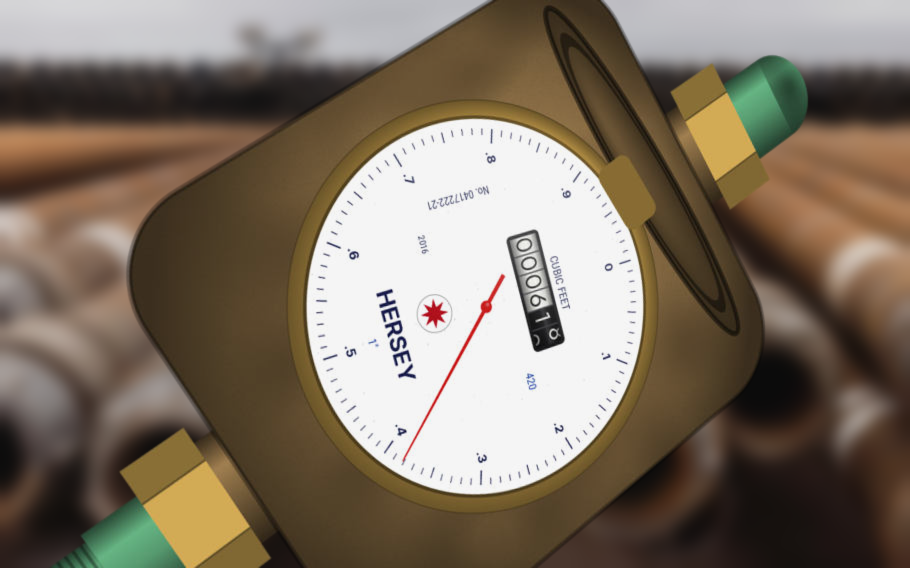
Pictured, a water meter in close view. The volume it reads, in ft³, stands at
618.38 ft³
